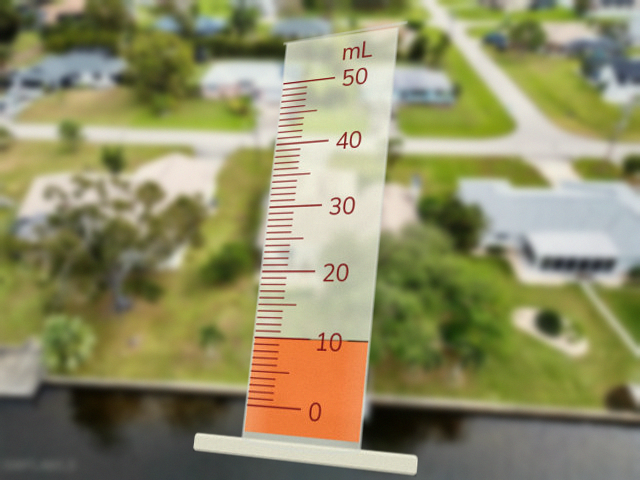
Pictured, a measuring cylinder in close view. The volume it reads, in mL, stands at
10 mL
